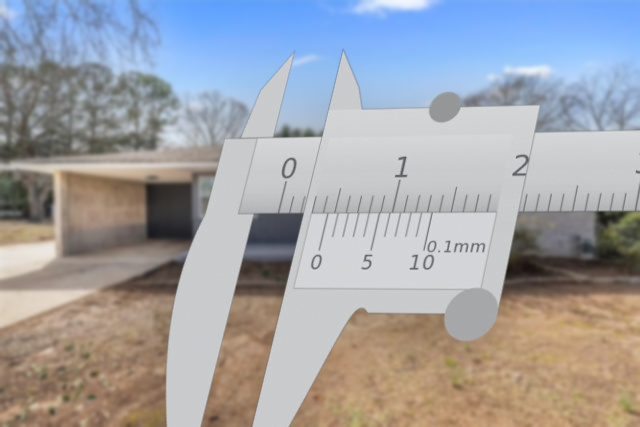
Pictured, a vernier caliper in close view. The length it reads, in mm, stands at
4.4 mm
